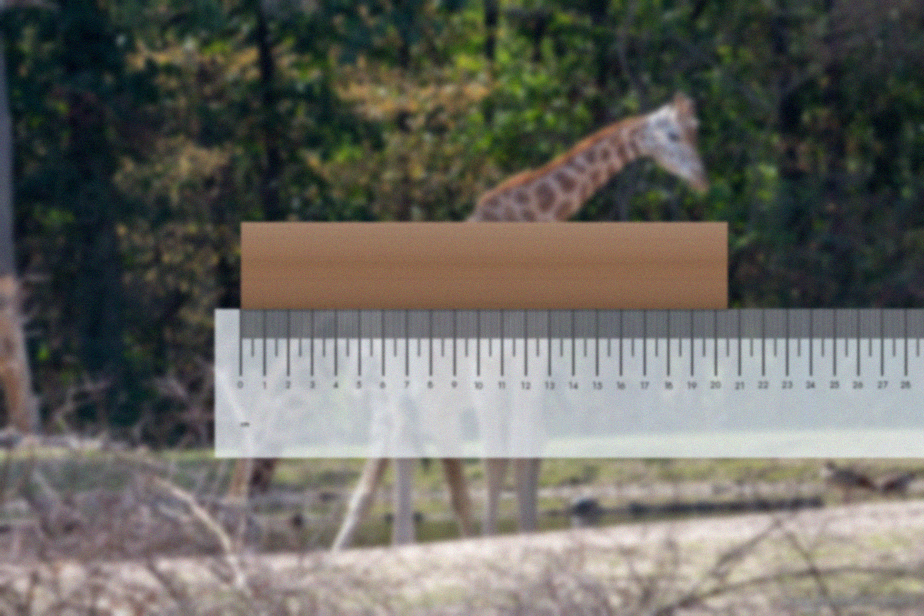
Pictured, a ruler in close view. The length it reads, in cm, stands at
20.5 cm
